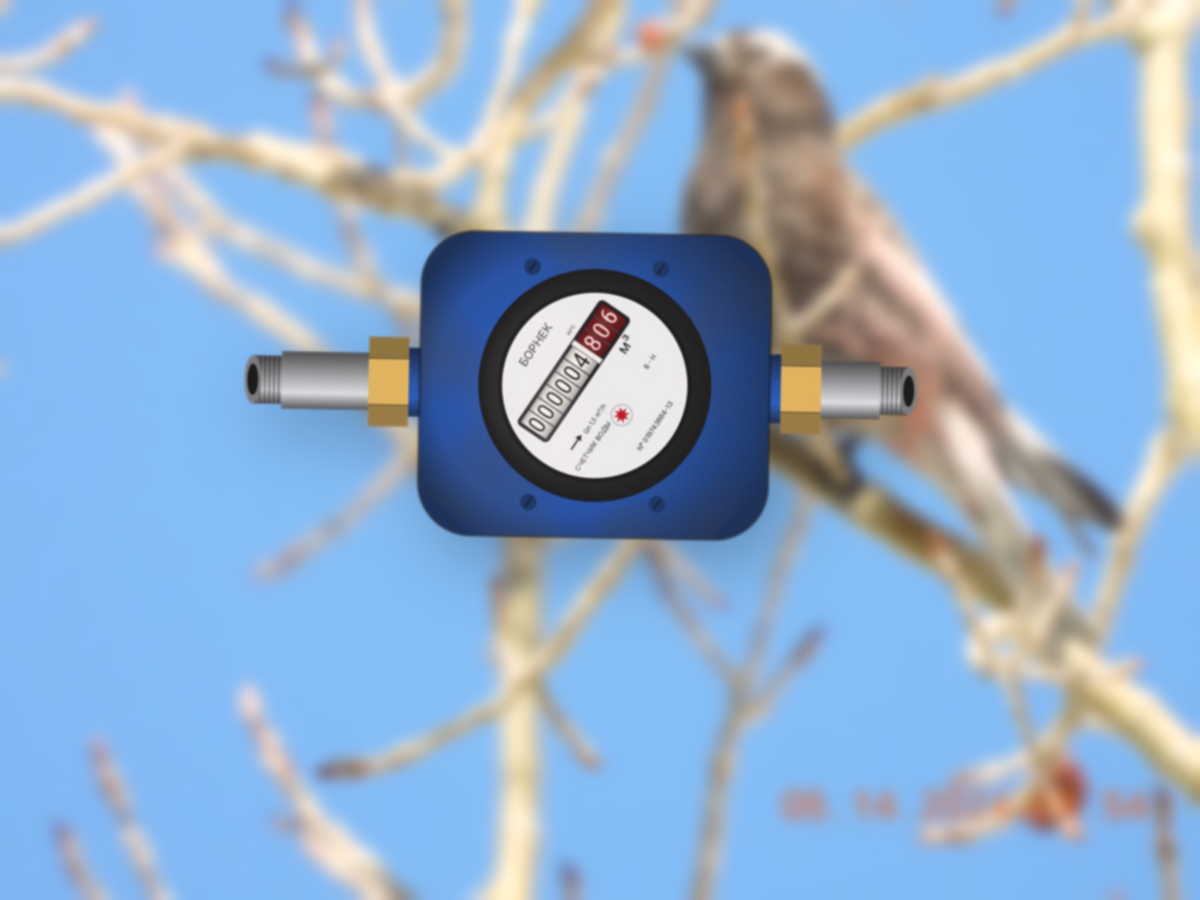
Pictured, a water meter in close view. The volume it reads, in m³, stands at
4.806 m³
